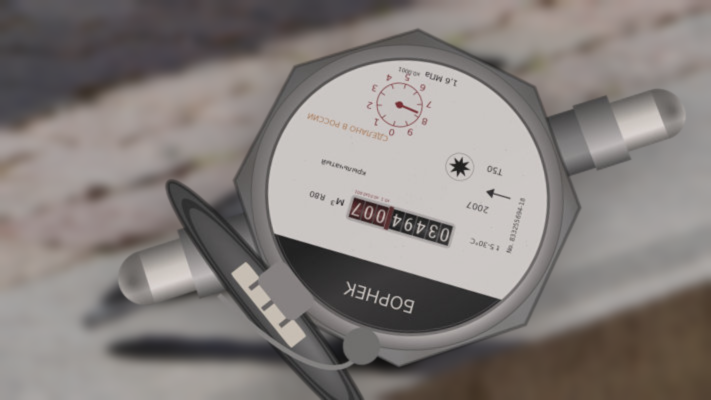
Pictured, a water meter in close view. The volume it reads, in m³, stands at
3494.0077 m³
